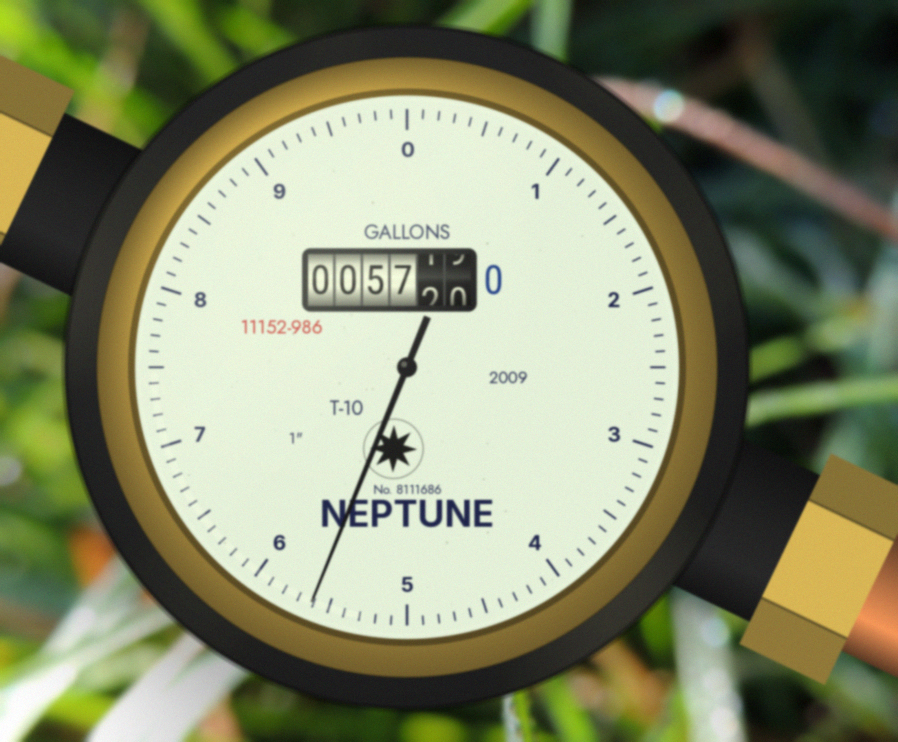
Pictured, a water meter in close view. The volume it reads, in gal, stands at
57195.6 gal
